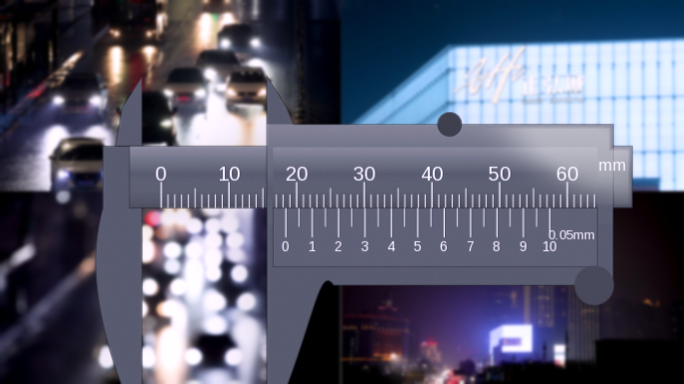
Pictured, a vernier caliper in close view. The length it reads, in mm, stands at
18.4 mm
